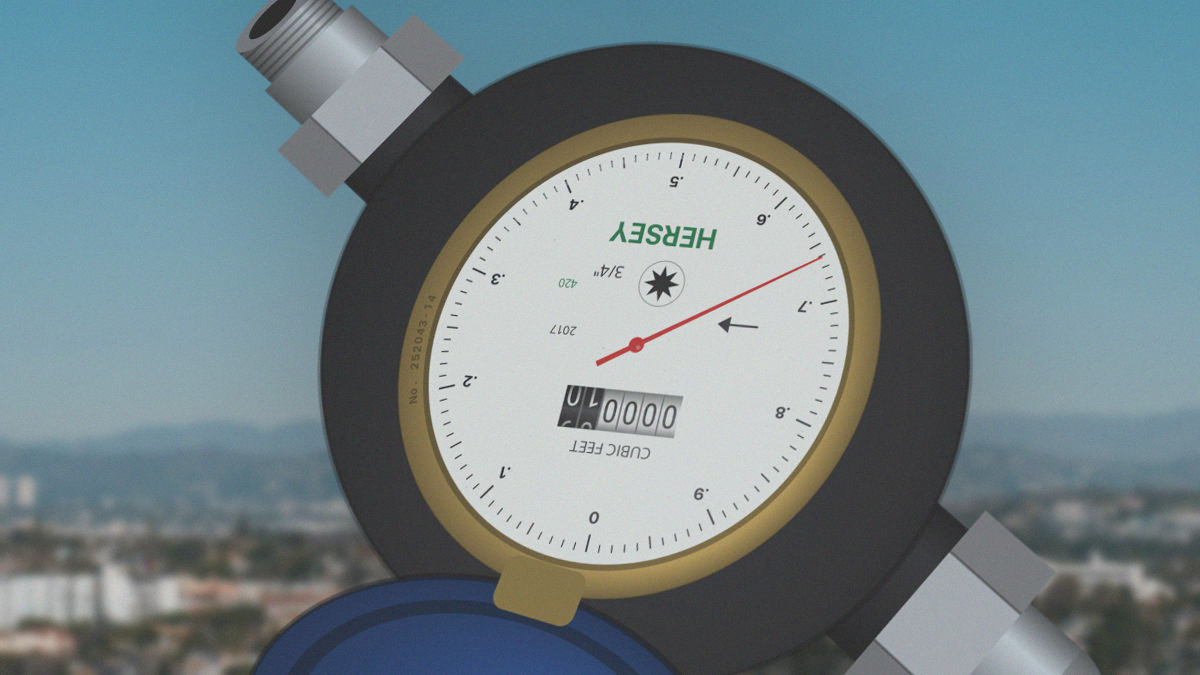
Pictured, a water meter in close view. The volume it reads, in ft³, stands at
9.66 ft³
